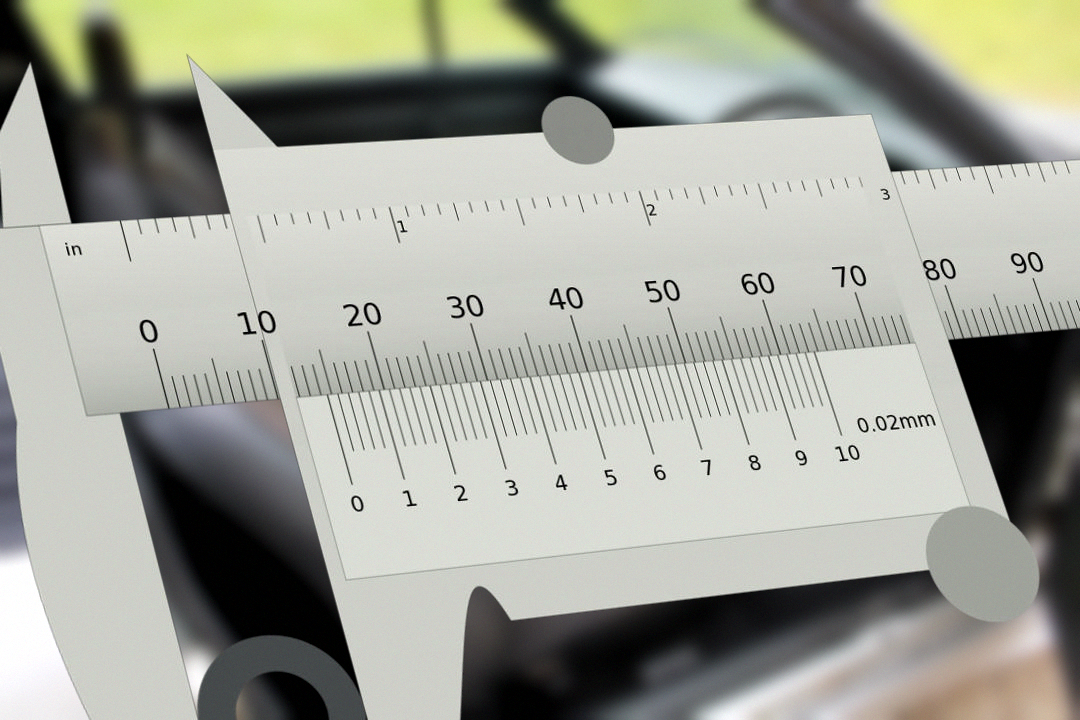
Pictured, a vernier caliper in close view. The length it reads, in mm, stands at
14.6 mm
